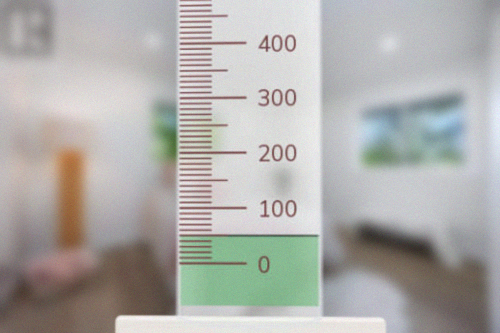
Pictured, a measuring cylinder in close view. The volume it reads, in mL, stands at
50 mL
